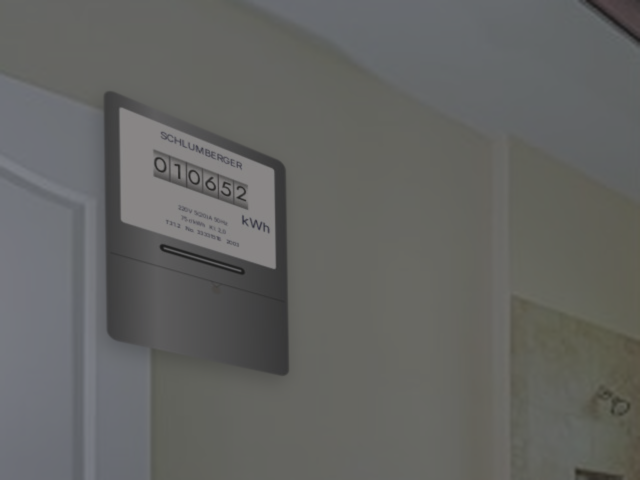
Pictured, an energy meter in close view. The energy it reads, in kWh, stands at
10652 kWh
